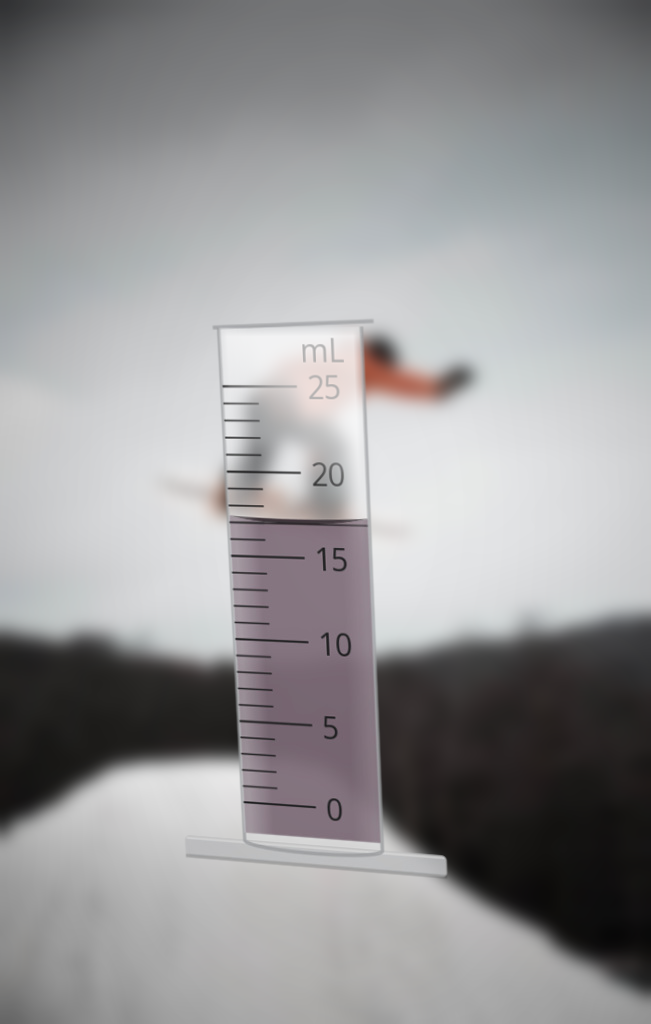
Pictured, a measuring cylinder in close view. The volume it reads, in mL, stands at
17 mL
